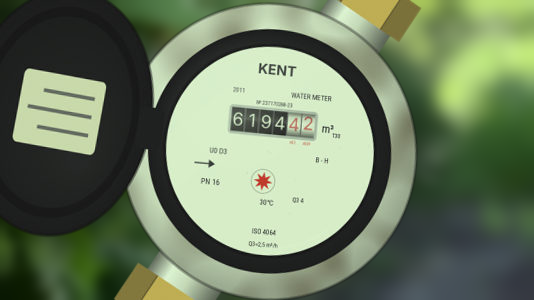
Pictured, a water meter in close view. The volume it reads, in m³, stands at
6194.42 m³
